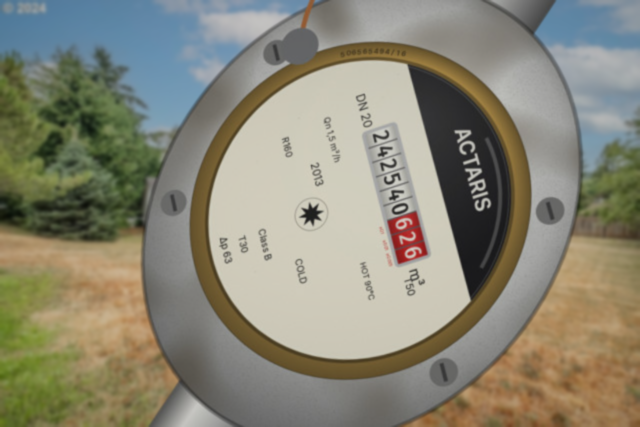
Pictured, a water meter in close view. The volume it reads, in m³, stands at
242540.626 m³
